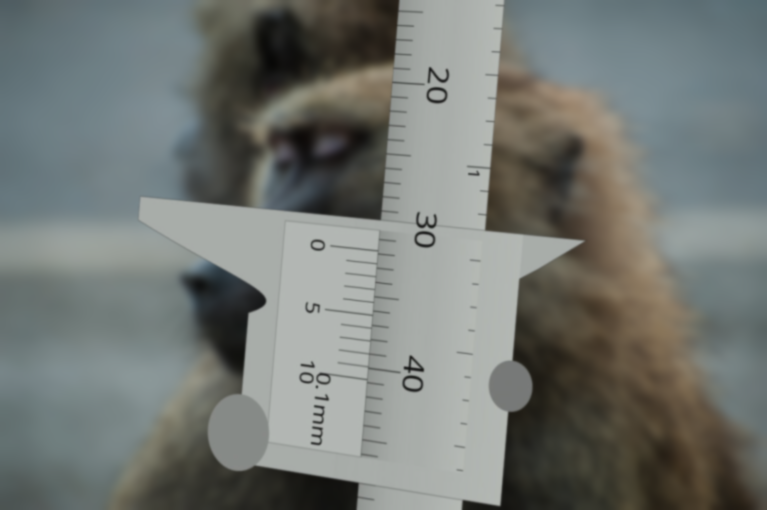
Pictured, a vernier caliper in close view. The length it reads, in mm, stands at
31.8 mm
